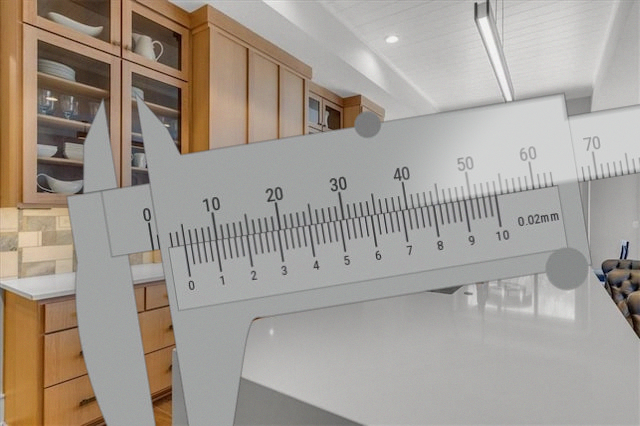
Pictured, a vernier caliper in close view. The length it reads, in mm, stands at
5.0 mm
